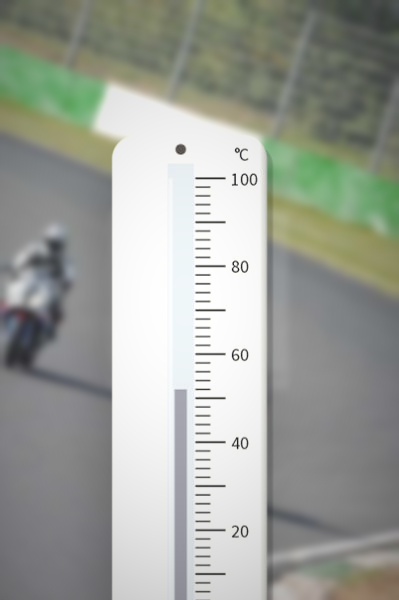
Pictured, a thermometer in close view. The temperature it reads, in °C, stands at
52 °C
